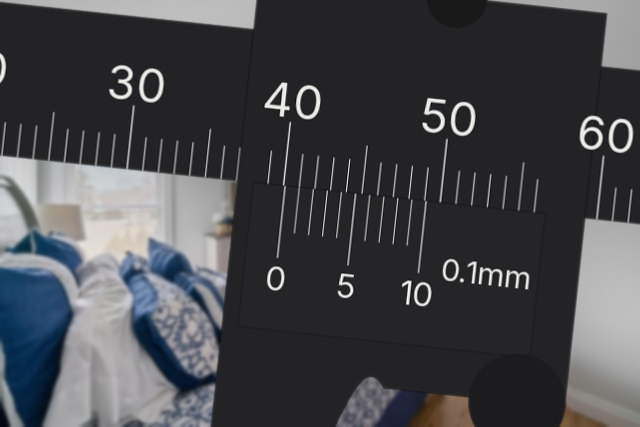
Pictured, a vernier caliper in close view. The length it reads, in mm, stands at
40.1 mm
